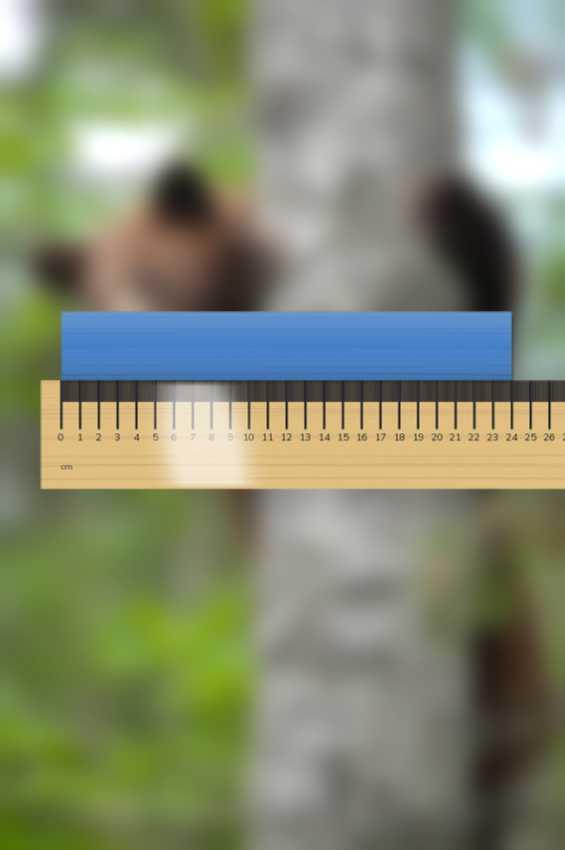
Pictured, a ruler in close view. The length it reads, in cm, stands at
24 cm
